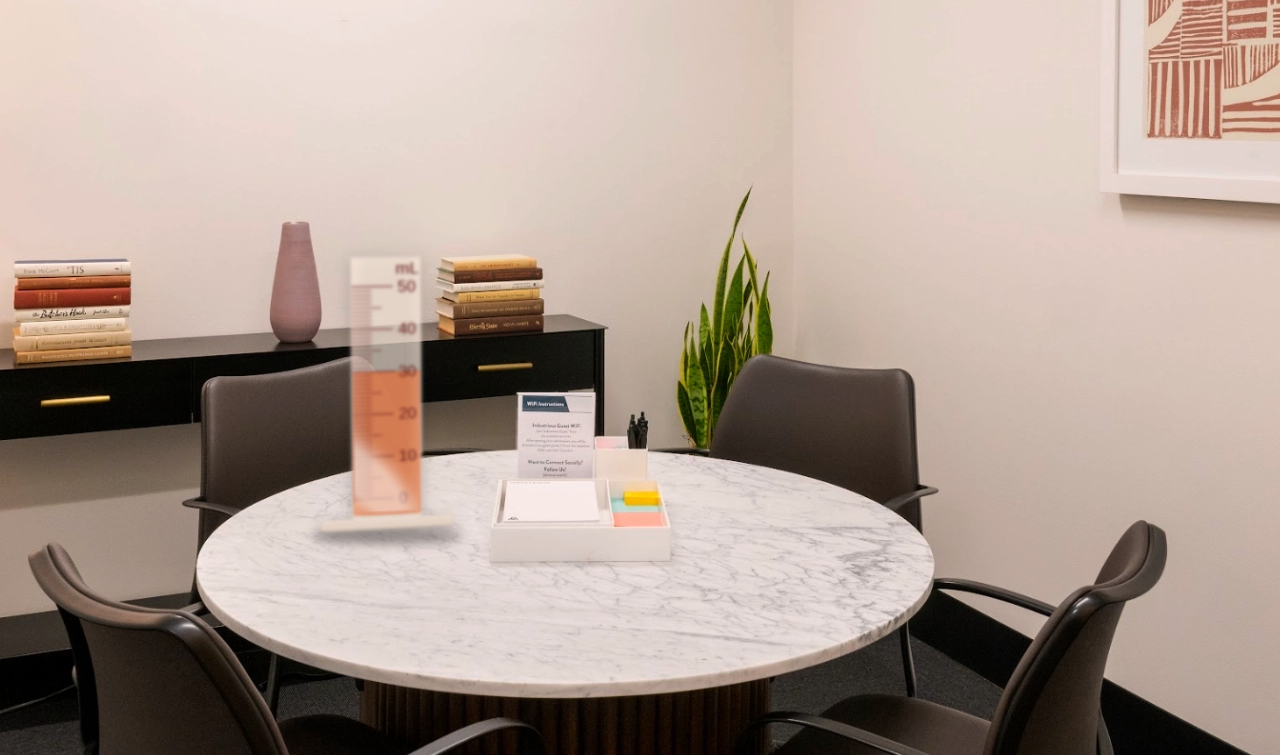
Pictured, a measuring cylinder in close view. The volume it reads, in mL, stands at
30 mL
